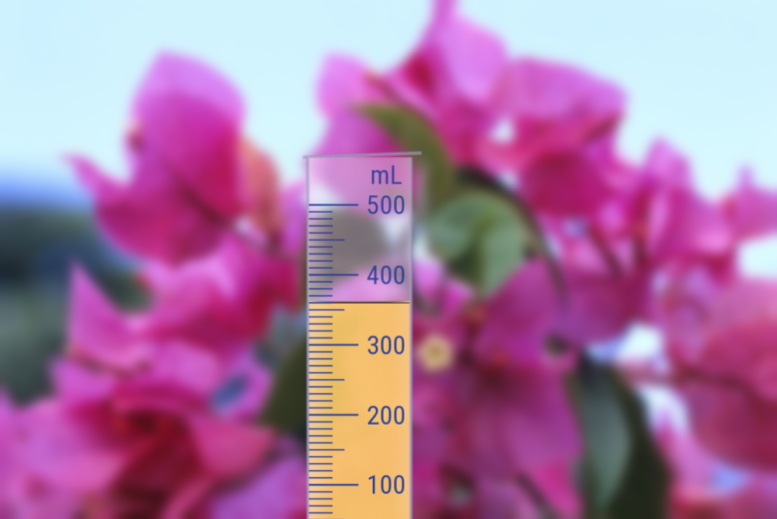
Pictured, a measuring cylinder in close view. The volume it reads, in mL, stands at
360 mL
